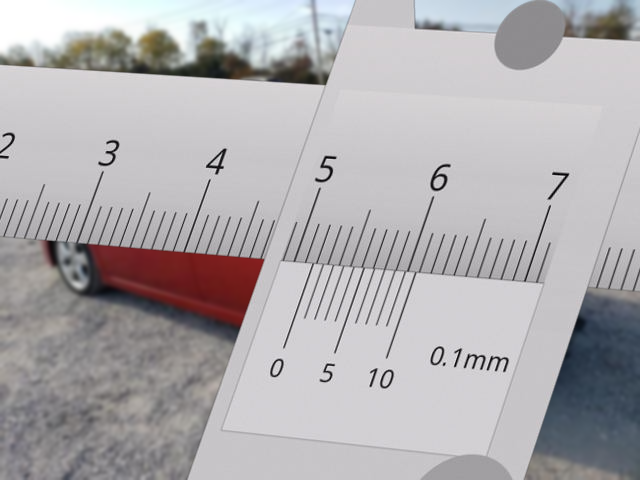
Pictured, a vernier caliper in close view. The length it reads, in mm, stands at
51.7 mm
